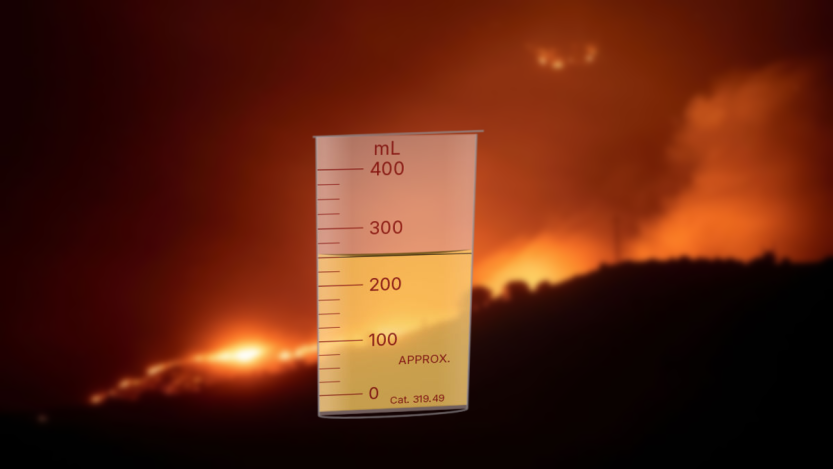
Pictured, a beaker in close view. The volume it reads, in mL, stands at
250 mL
